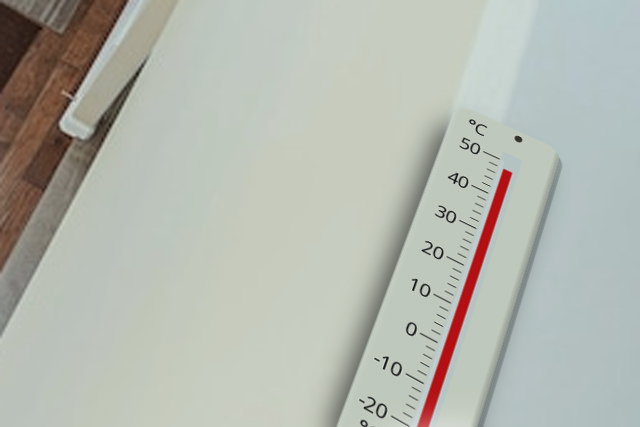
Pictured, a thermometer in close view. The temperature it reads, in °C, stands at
48 °C
